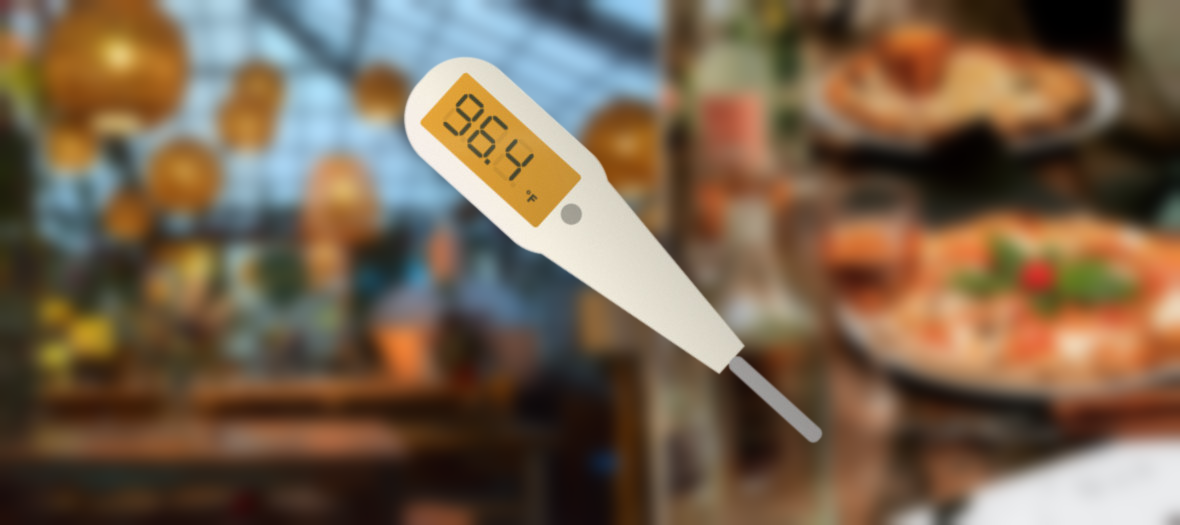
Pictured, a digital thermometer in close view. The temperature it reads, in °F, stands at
96.4 °F
